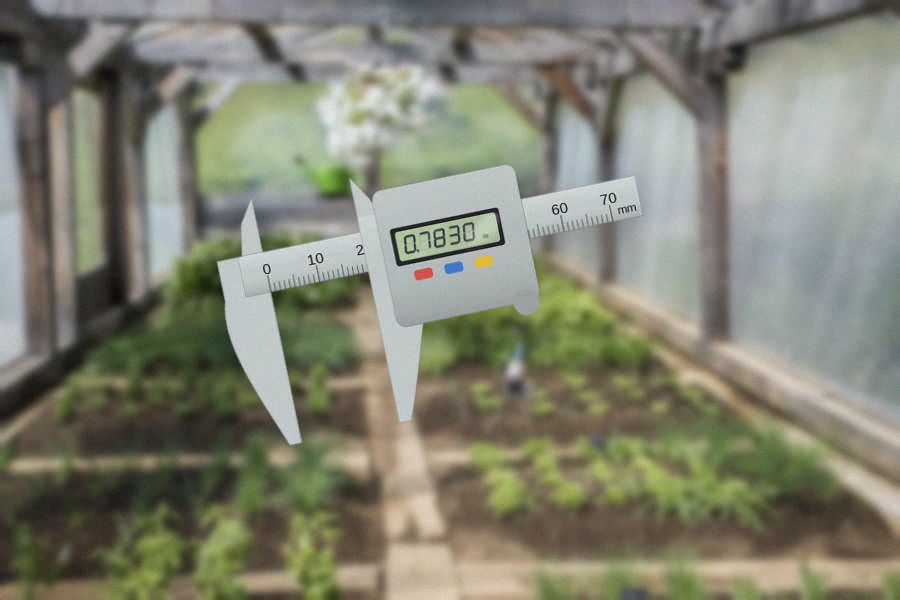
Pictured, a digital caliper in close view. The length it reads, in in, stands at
0.7830 in
